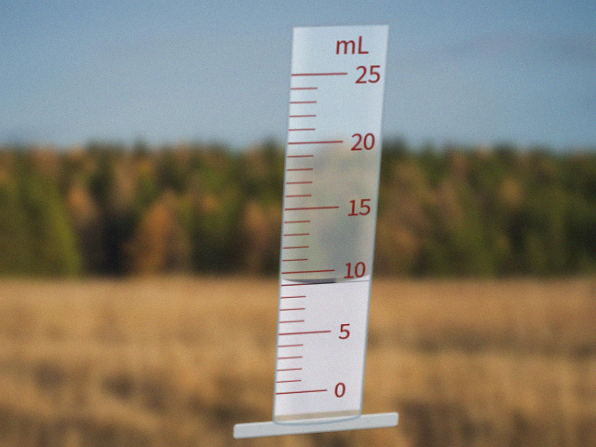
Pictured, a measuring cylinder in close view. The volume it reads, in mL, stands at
9 mL
